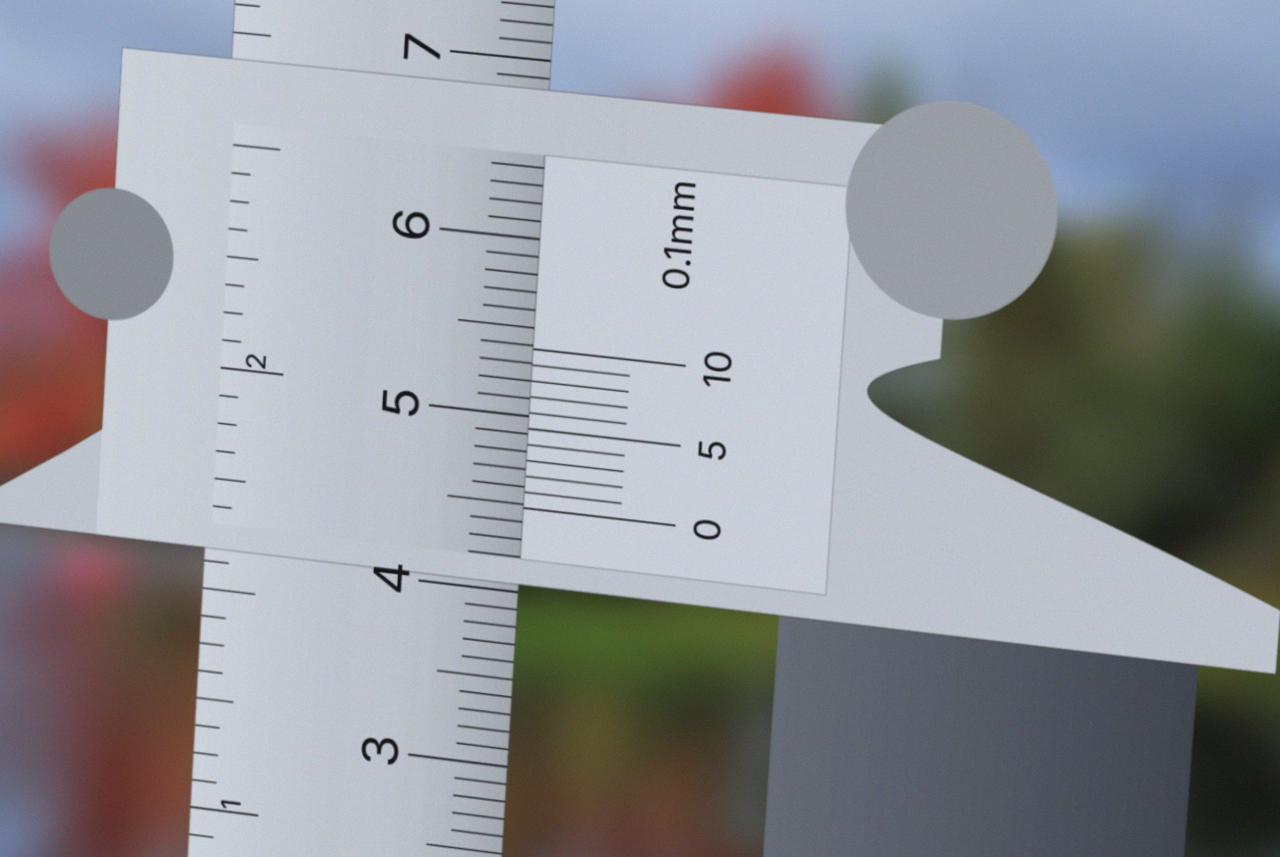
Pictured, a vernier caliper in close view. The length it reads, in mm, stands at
44.8 mm
